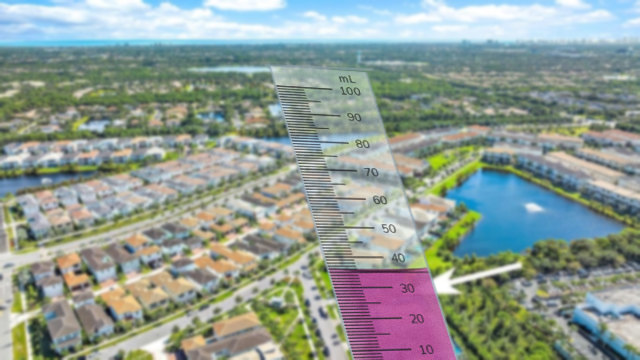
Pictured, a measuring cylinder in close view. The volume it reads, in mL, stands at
35 mL
